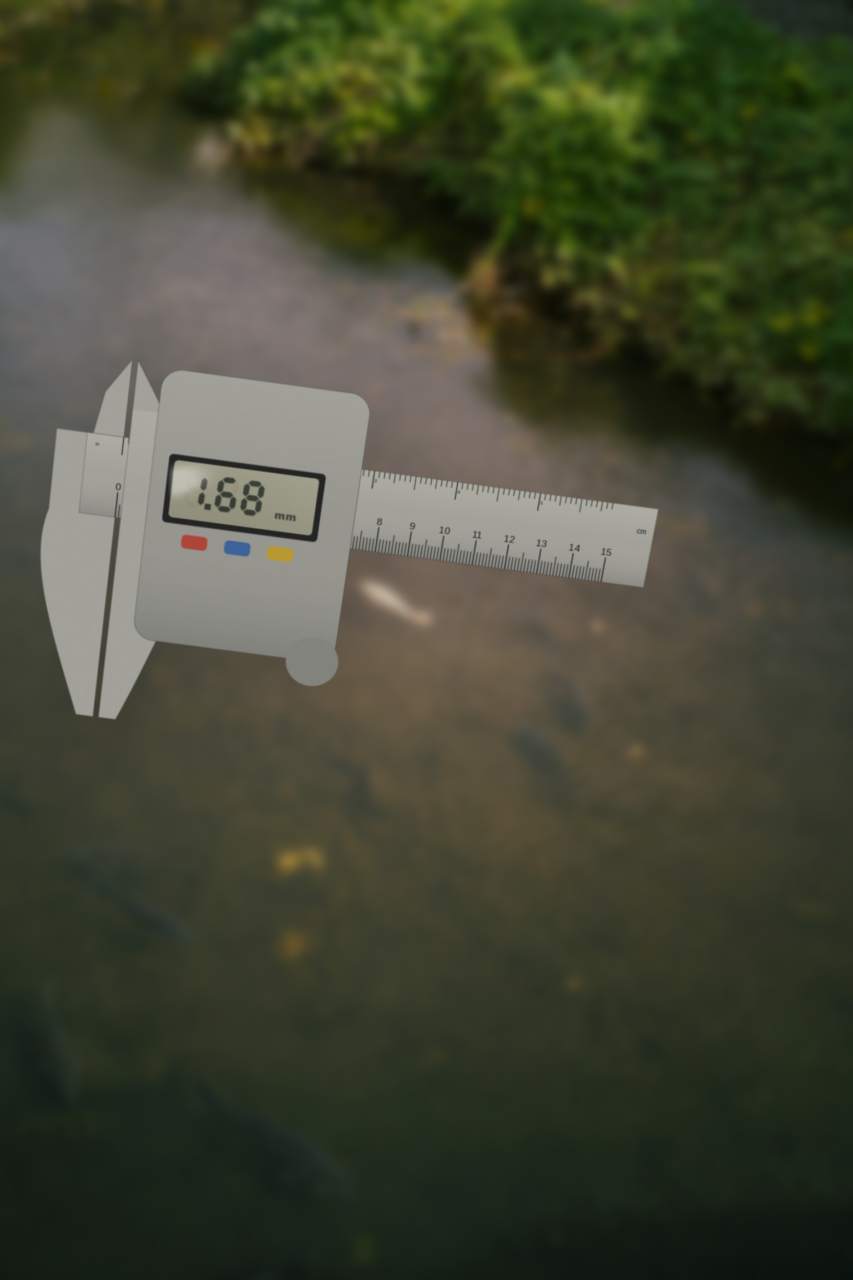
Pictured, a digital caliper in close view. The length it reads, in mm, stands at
1.68 mm
